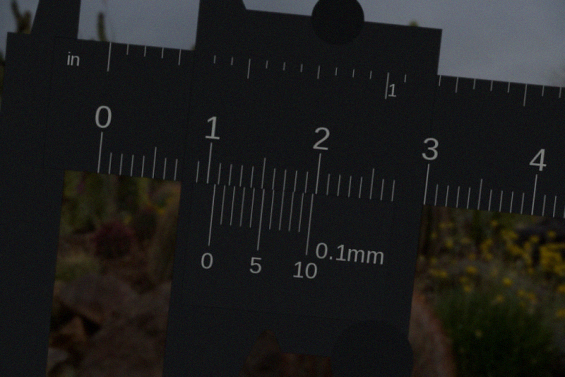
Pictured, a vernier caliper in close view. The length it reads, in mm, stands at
10.7 mm
